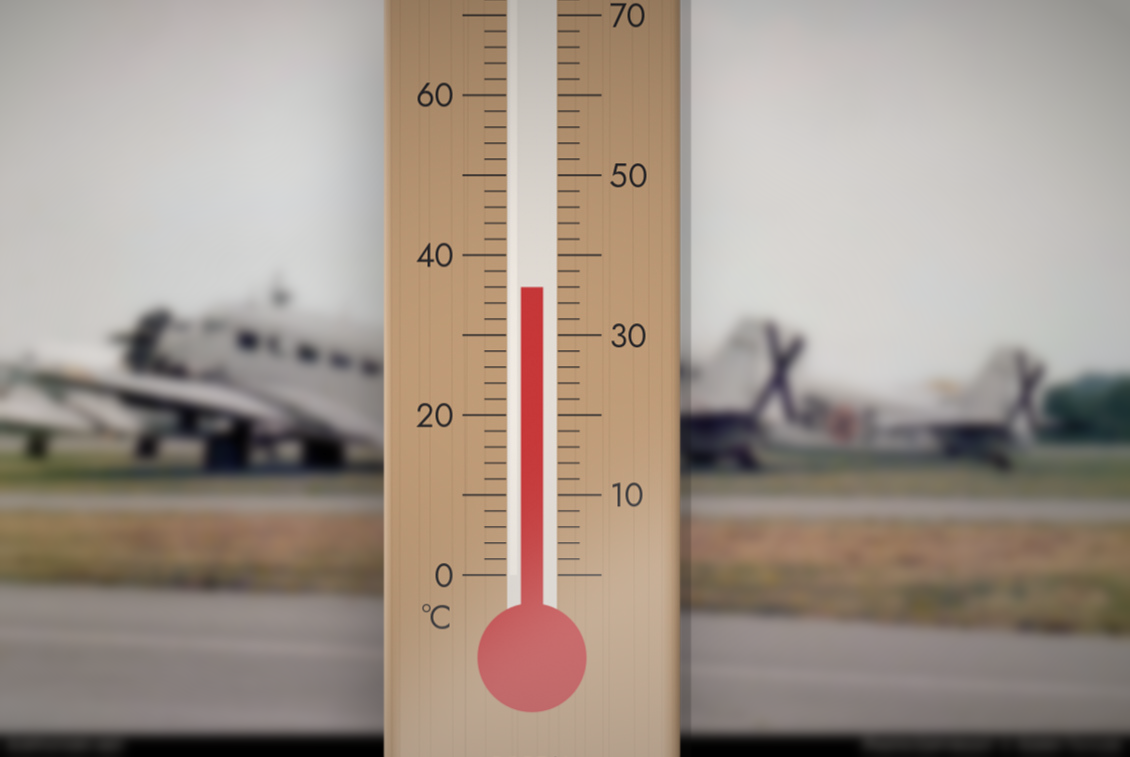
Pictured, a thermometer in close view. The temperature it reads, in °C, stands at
36 °C
